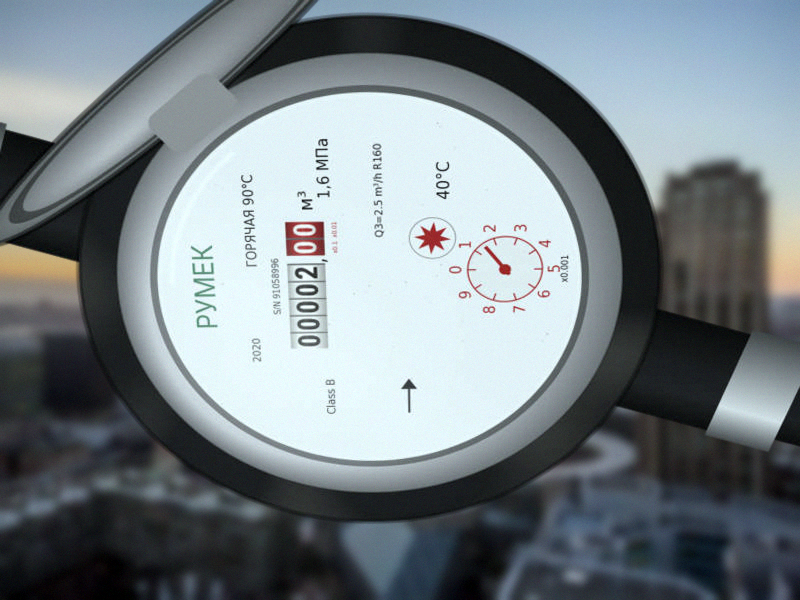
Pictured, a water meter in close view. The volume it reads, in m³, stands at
2.001 m³
